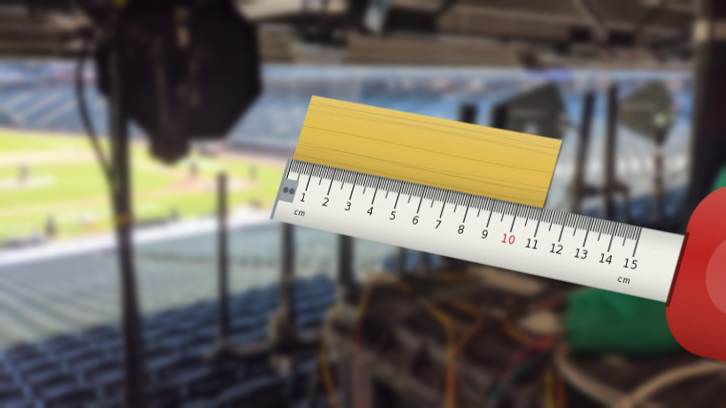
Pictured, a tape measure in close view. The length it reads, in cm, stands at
11 cm
